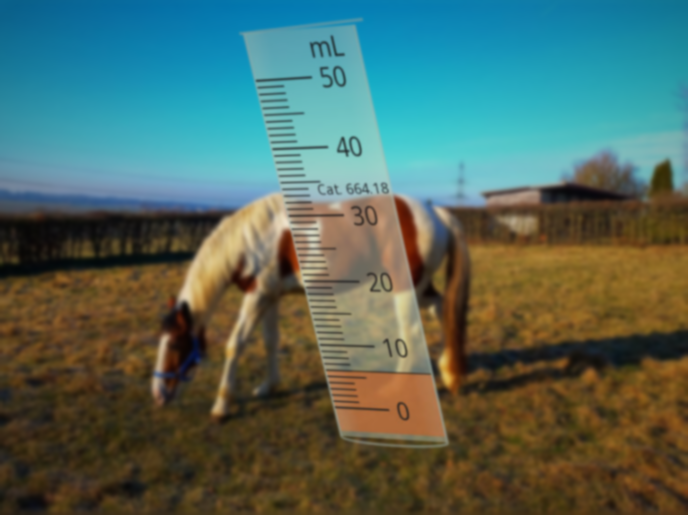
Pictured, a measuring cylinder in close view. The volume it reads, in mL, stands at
6 mL
